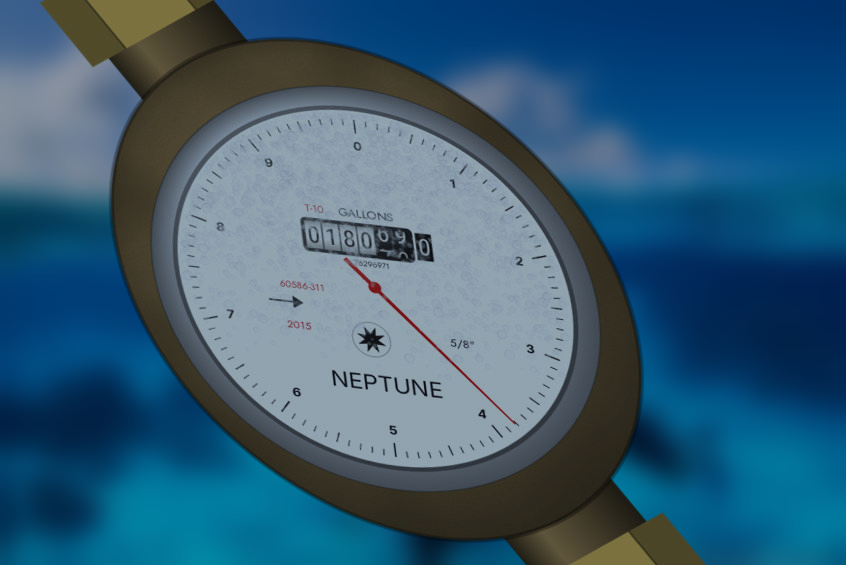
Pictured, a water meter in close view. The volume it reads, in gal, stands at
180693.8 gal
